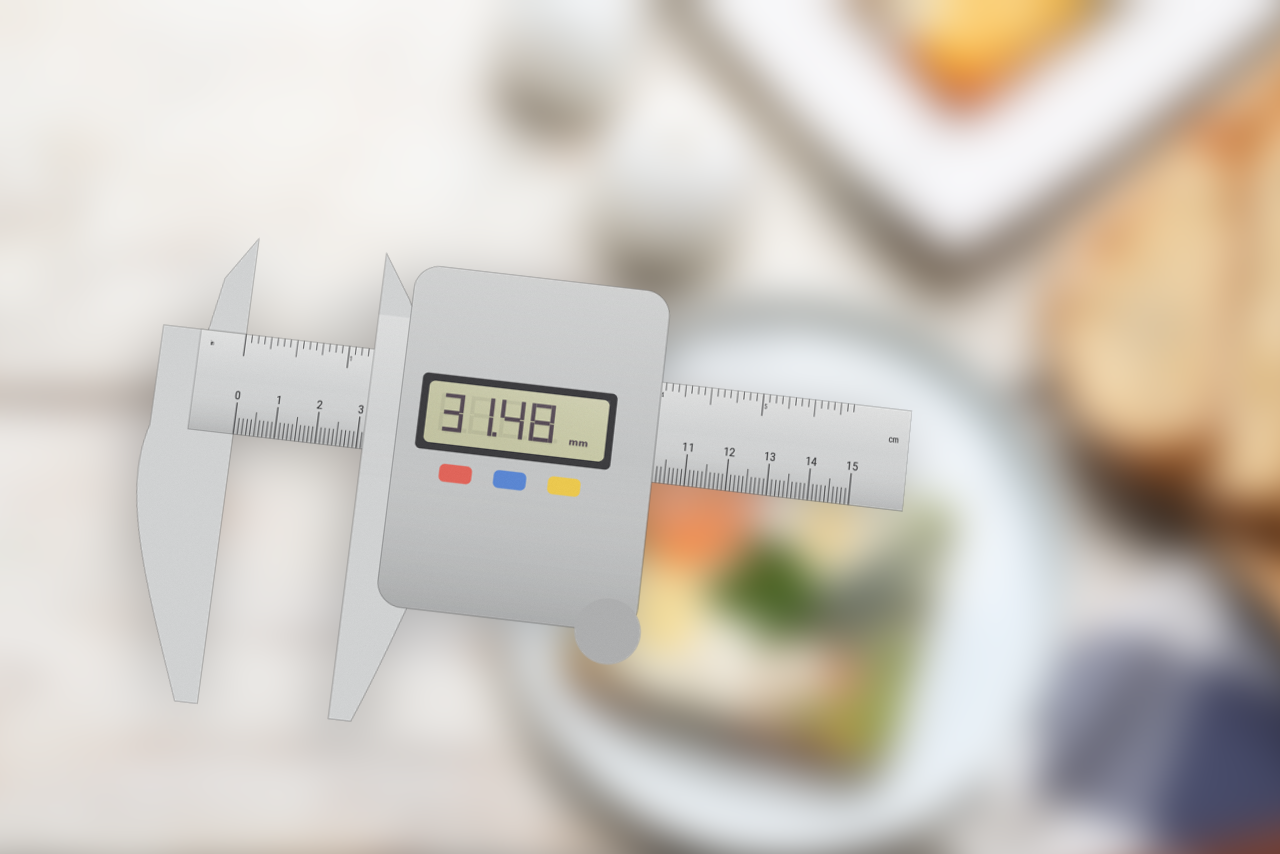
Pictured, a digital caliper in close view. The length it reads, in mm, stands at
31.48 mm
